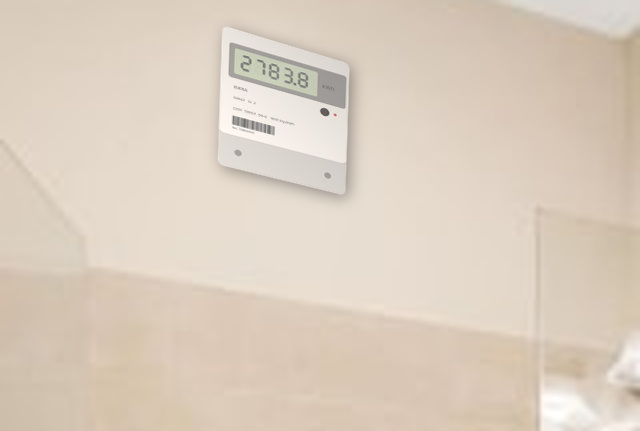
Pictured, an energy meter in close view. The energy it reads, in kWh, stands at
2783.8 kWh
